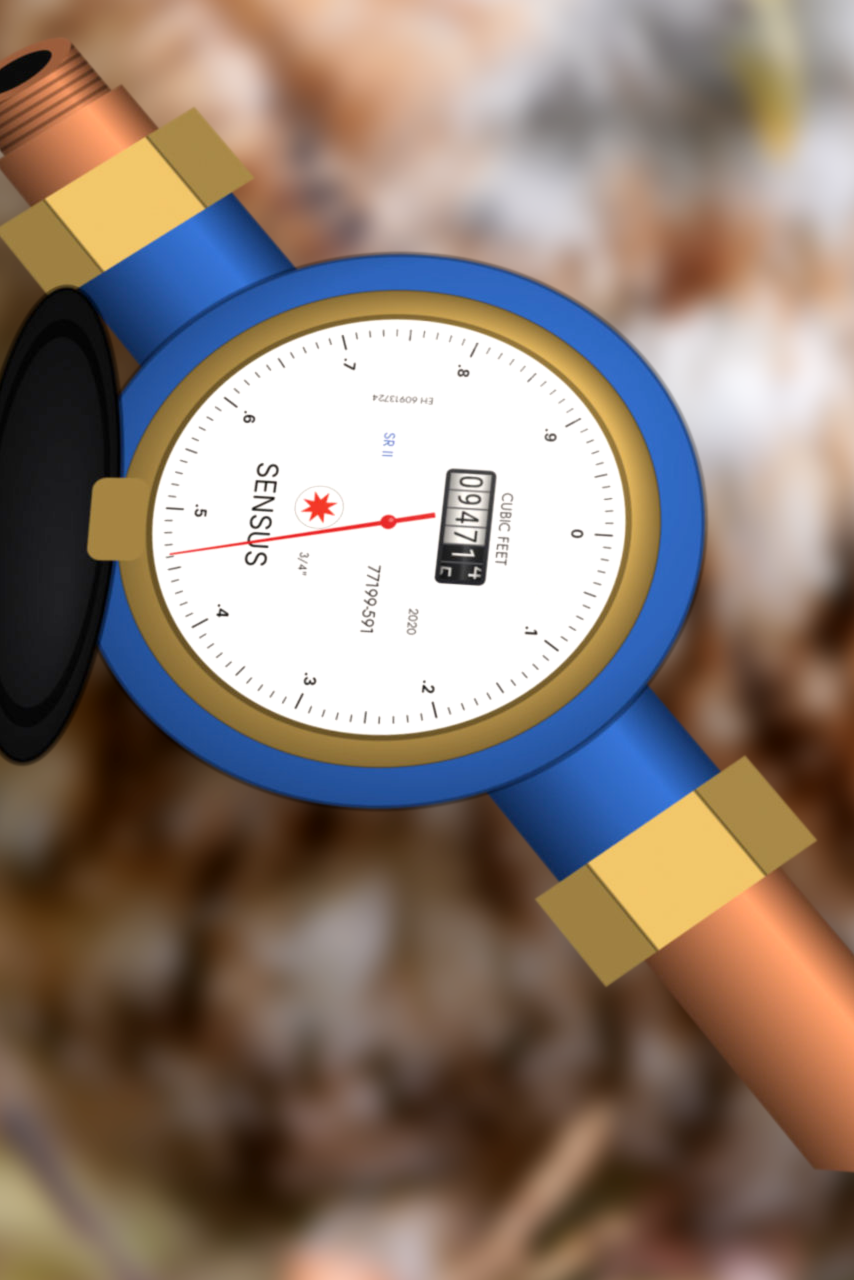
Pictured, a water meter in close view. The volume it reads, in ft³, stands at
94714.46 ft³
